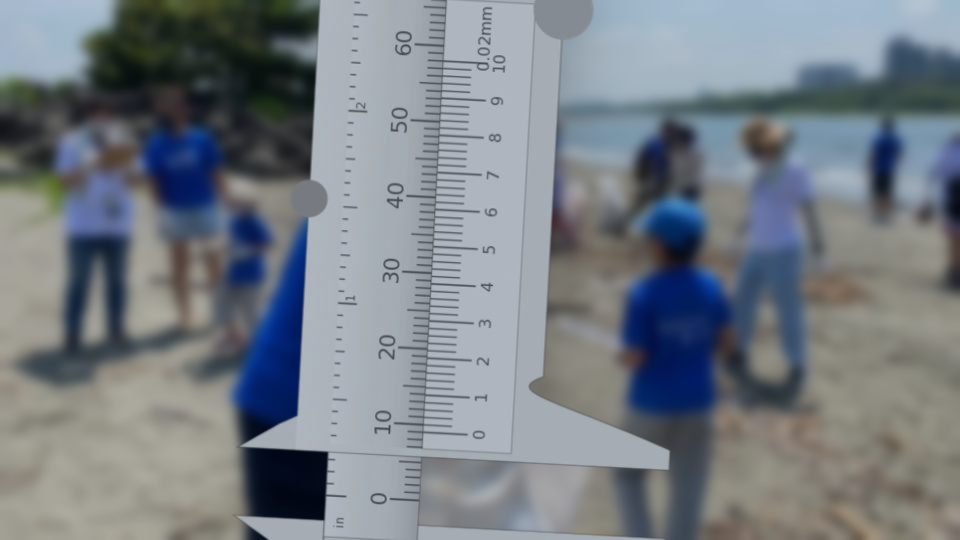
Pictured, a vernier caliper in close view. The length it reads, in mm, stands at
9.0 mm
